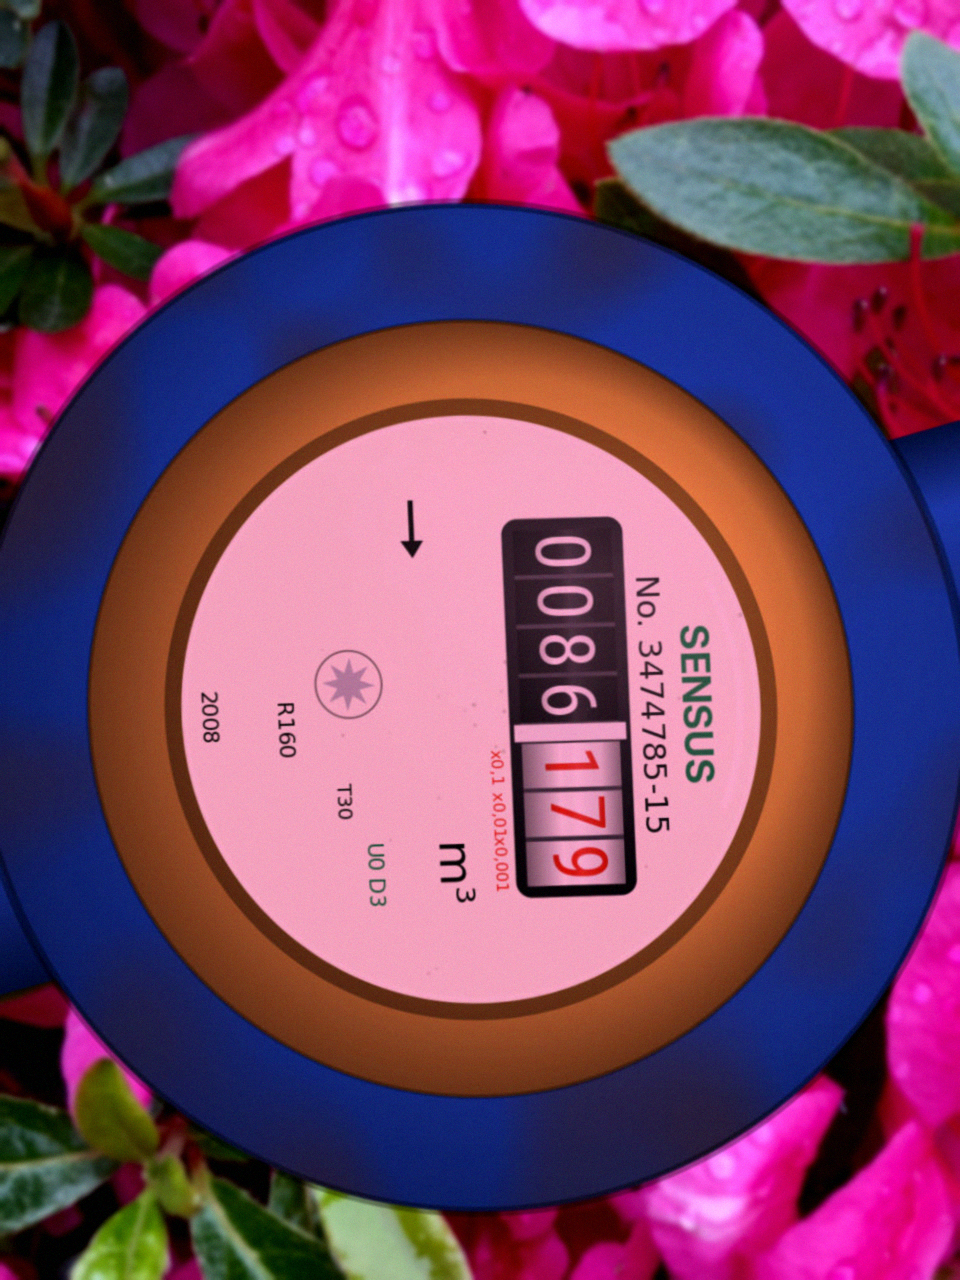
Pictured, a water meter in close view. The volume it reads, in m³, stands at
86.179 m³
